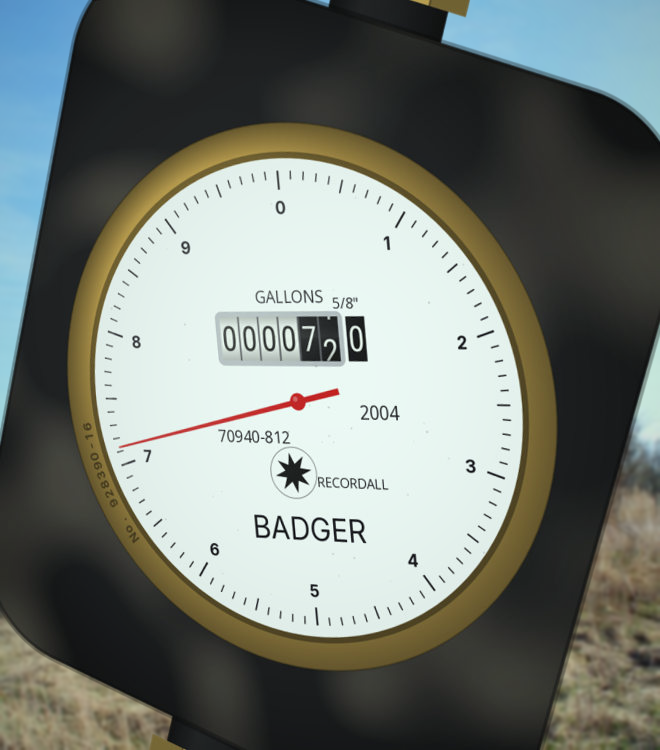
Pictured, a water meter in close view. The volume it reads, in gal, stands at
717.1 gal
